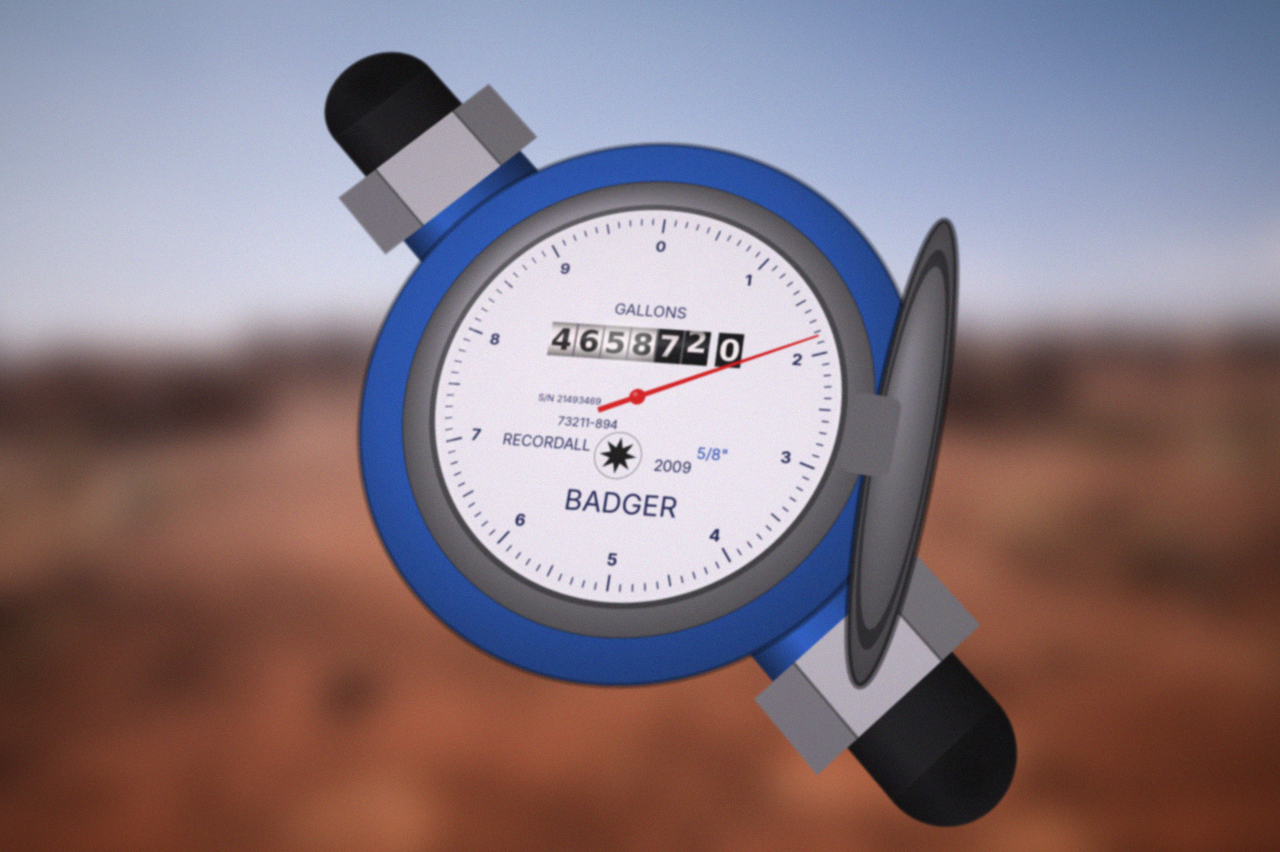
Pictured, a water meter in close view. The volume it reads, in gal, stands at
4658721.8 gal
